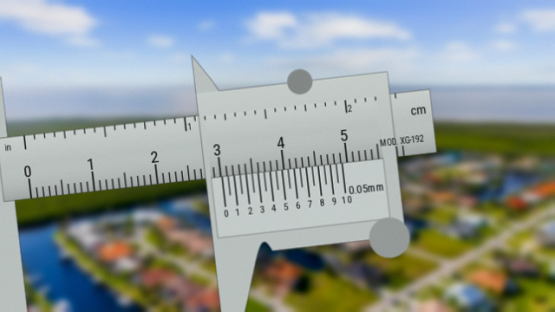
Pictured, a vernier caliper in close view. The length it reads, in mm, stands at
30.2 mm
